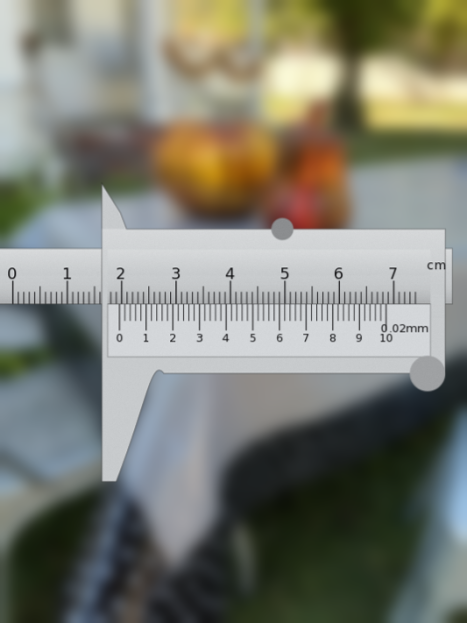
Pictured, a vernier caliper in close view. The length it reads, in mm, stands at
19.6 mm
